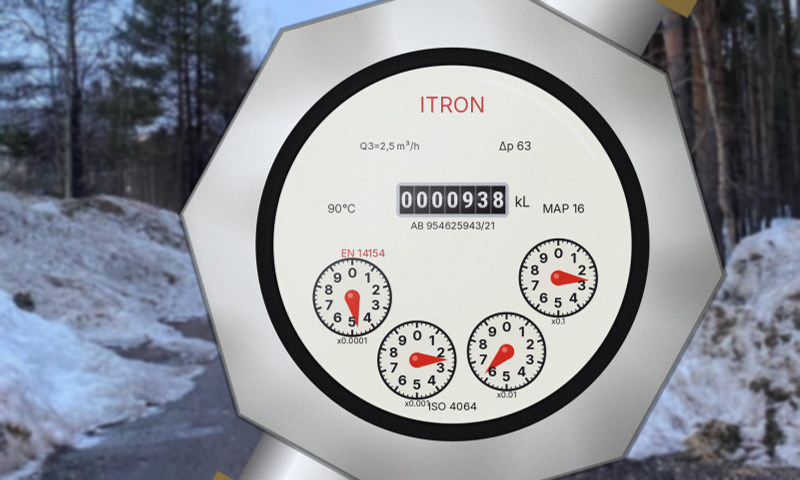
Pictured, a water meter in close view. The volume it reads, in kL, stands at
938.2624 kL
